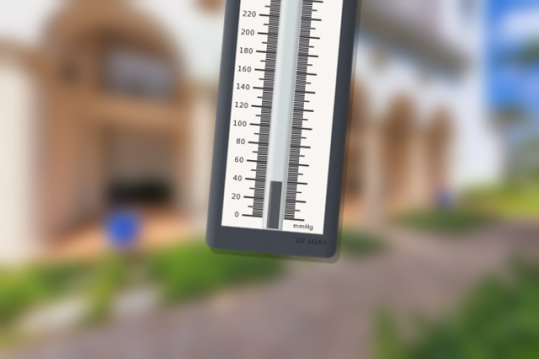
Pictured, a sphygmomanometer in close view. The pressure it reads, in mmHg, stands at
40 mmHg
